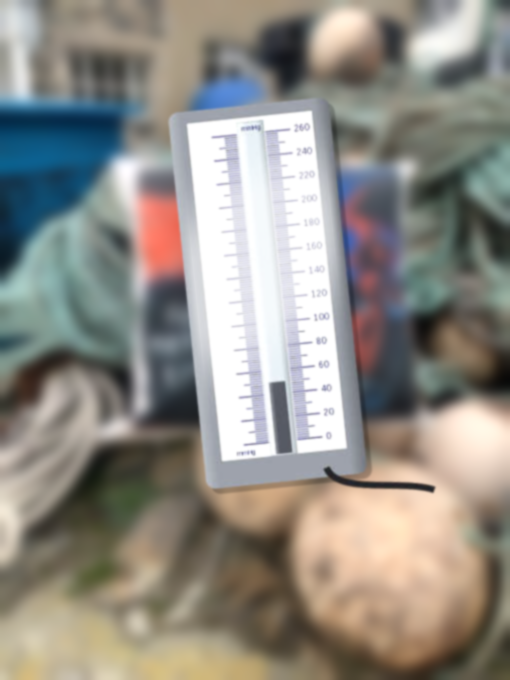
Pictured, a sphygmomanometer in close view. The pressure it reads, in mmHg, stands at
50 mmHg
